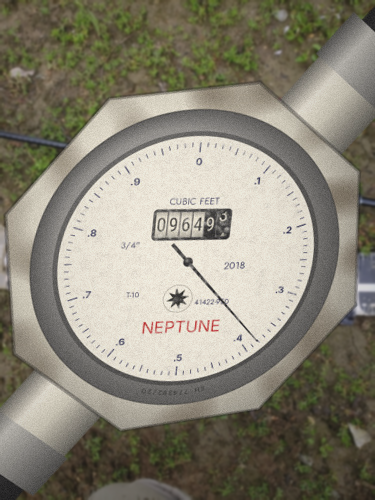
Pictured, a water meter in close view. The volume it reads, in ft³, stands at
96493.38 ft³
